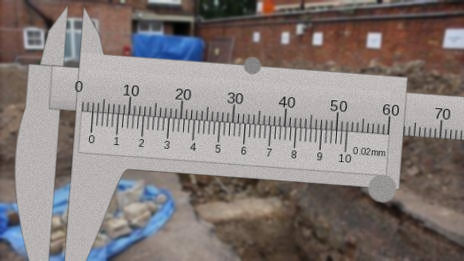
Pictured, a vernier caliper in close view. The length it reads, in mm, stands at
3.0 mm
